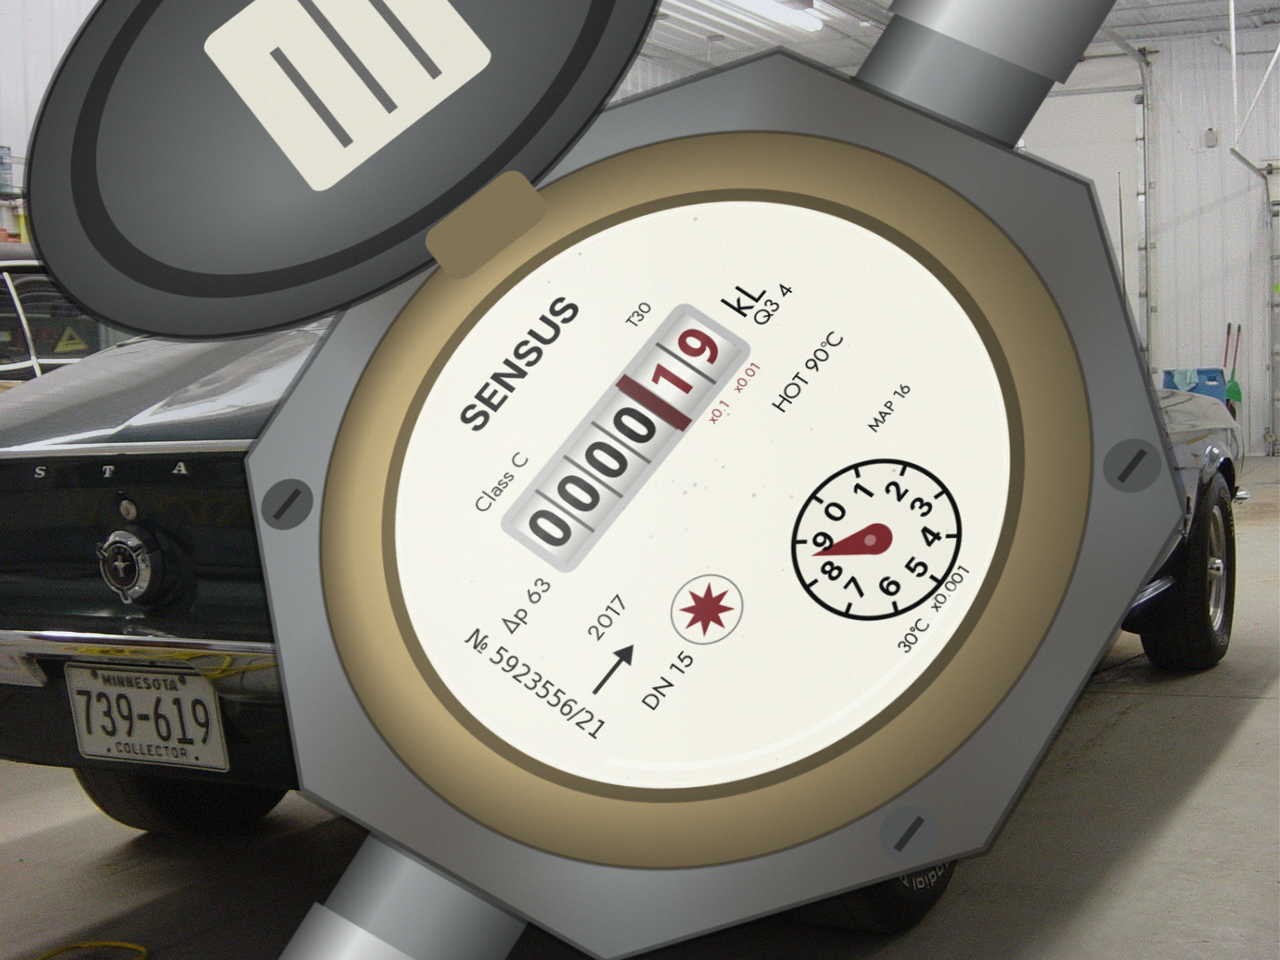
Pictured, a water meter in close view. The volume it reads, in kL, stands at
0.198 kL
